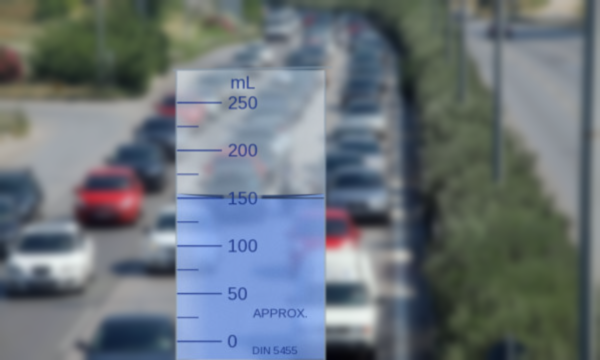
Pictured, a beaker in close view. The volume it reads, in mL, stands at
150 mL
